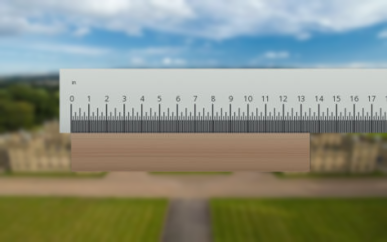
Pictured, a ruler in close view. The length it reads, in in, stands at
13.5 in
